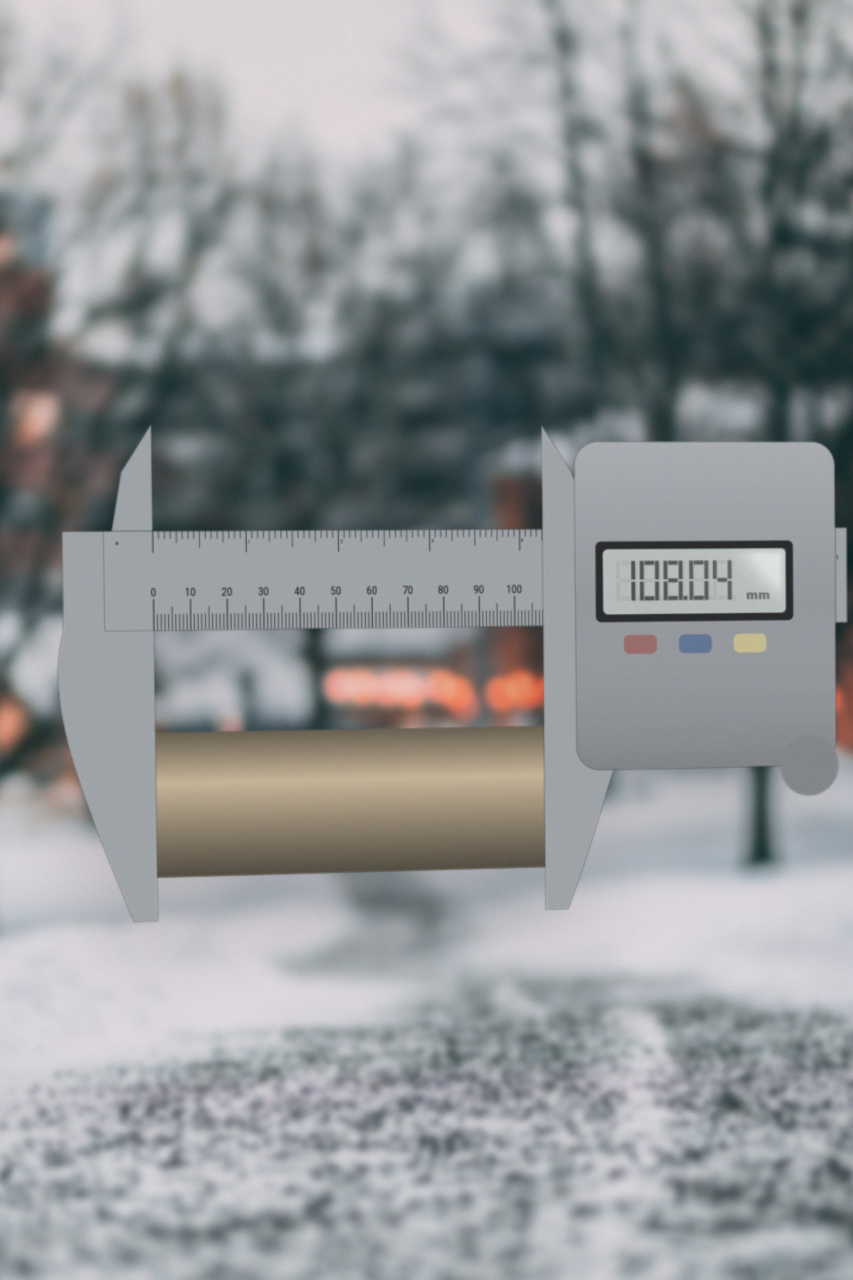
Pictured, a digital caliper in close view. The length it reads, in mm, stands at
108.04 mm
